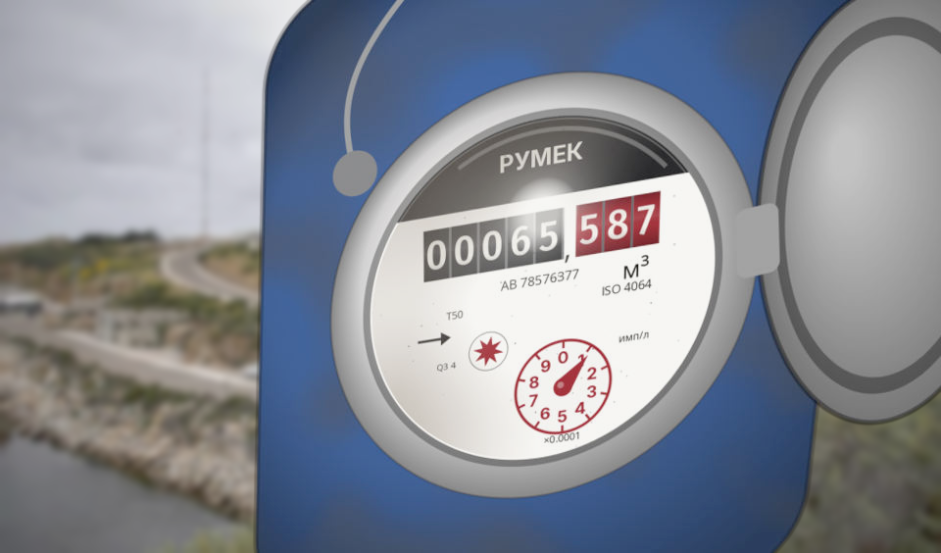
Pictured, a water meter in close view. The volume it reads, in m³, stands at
65.5871 m³
